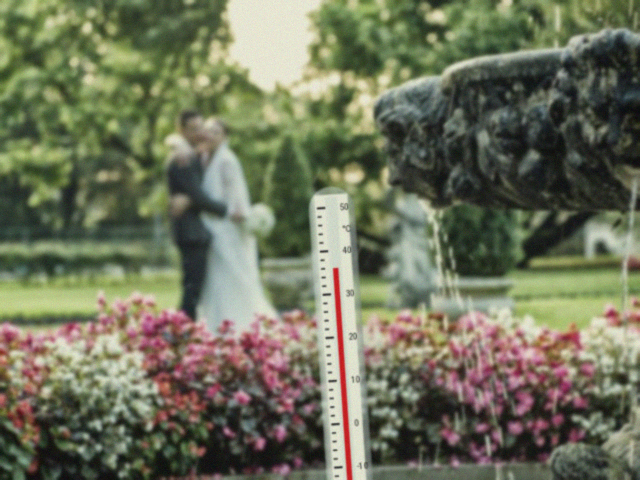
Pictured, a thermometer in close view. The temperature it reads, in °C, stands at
36 °C
